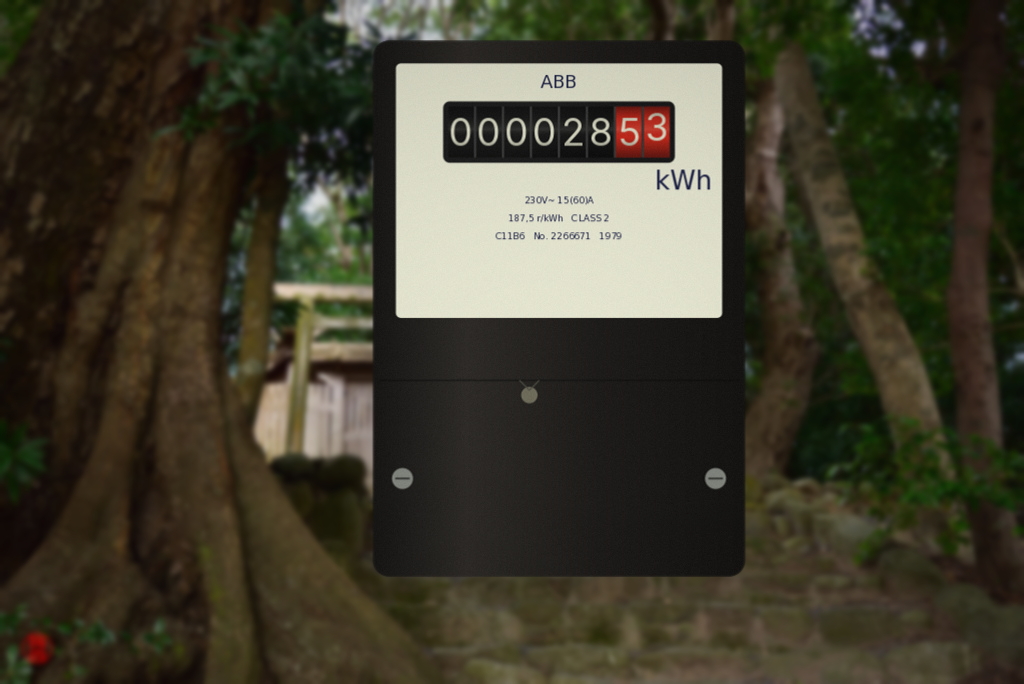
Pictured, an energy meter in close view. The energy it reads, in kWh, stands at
28.53 kWh
